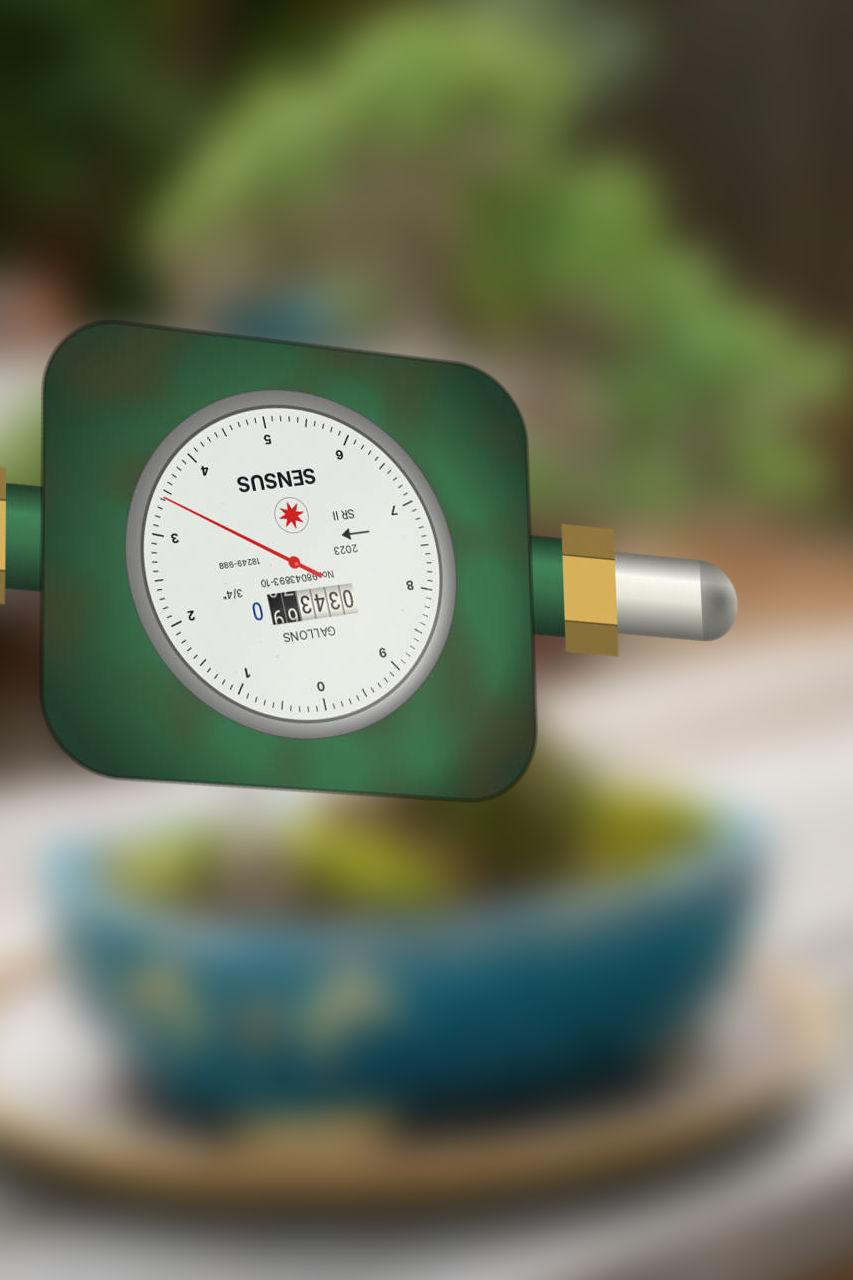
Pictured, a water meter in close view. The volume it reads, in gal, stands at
343693.4 gal
